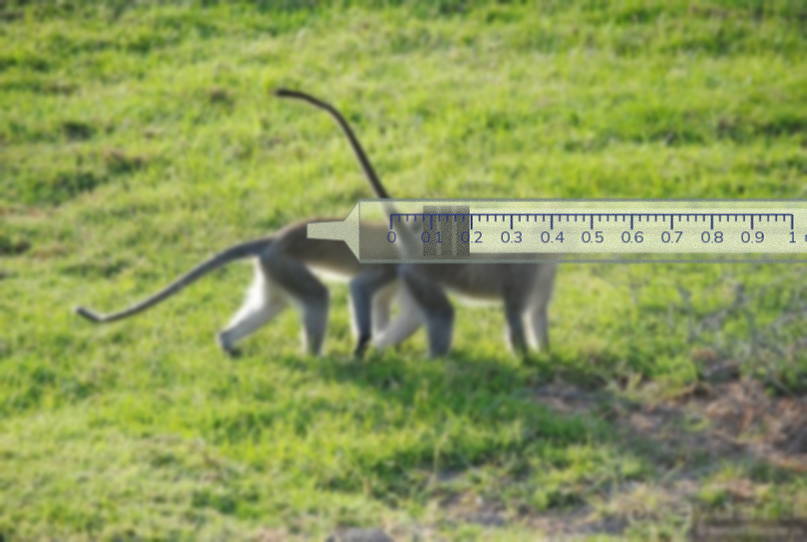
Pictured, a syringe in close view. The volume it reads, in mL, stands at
0.08 mL
